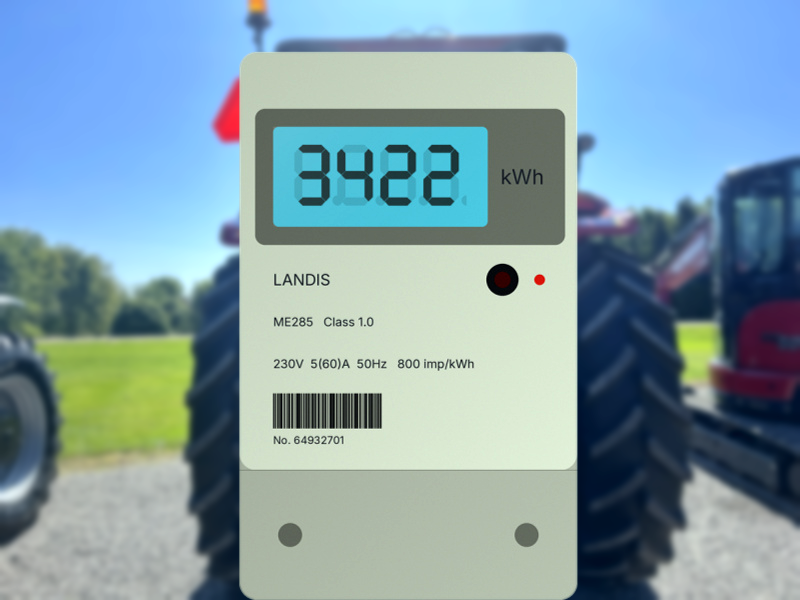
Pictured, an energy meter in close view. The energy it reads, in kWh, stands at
3422 kWh
